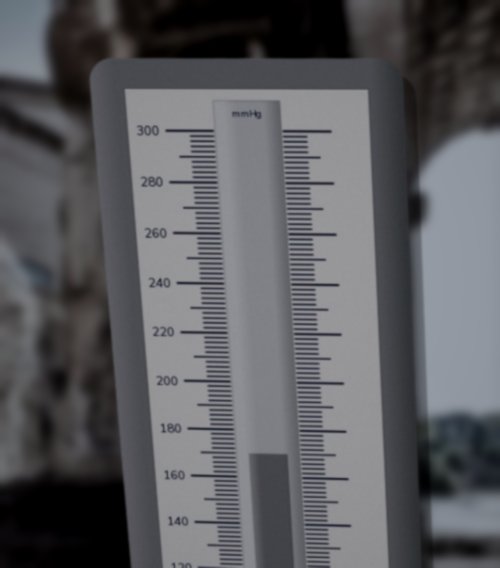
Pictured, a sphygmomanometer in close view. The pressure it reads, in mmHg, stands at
170 mmHg
